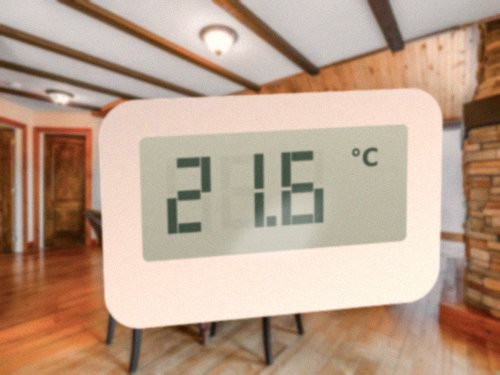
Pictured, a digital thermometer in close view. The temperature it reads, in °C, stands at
21.6 °C
